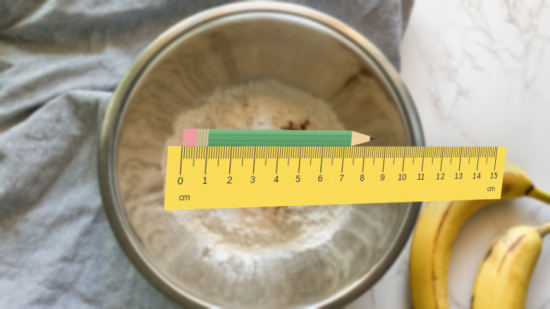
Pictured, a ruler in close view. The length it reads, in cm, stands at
8.5 cm
